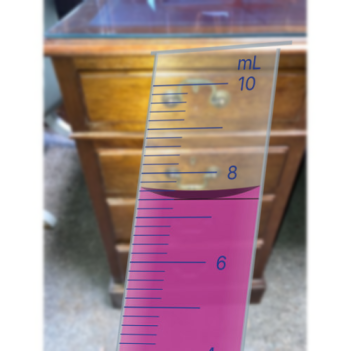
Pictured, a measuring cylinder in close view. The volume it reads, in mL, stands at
7.4 mL
